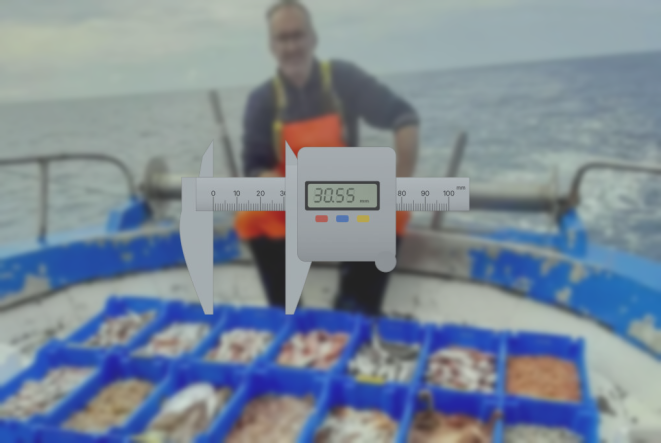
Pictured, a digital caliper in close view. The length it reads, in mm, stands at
30.55 mm
